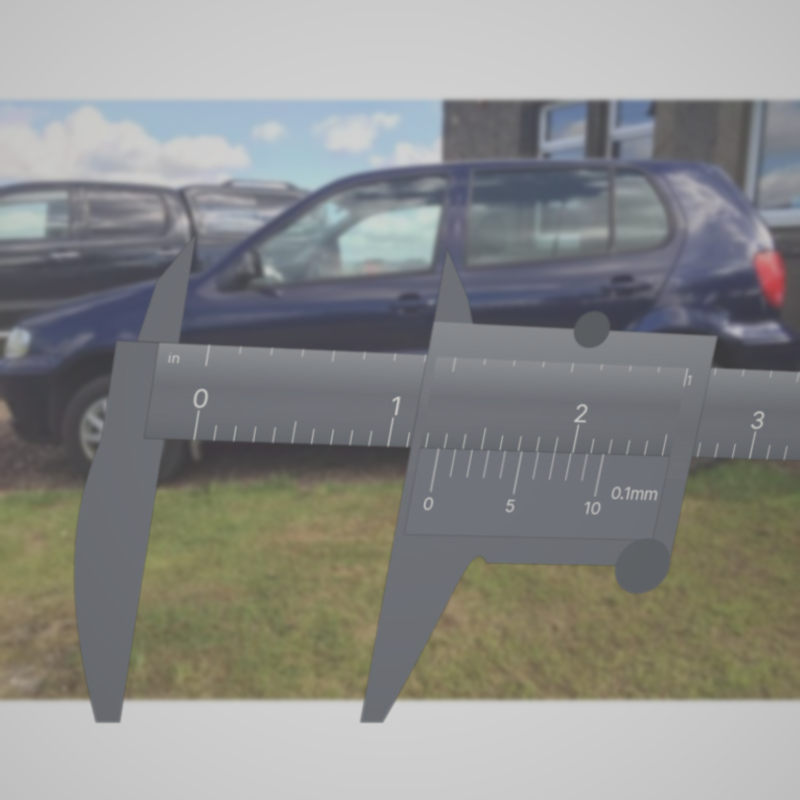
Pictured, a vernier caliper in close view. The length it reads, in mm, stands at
12.7 mm
